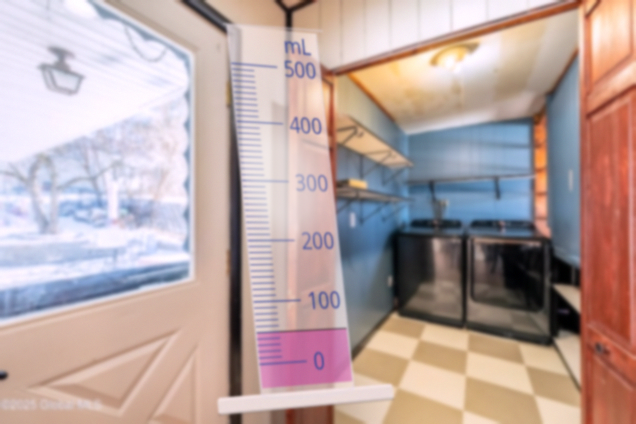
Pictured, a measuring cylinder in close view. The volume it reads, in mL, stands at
50 mL
